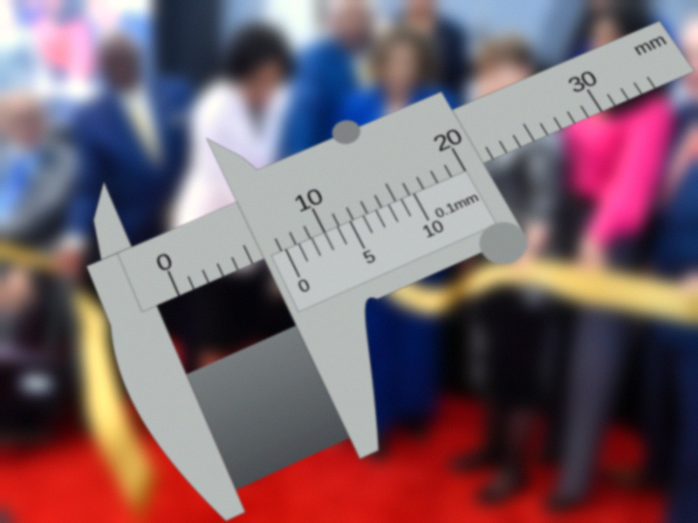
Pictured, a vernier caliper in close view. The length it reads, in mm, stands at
7.3 mm
